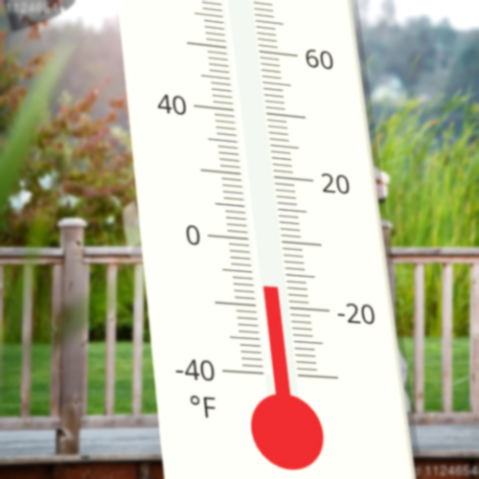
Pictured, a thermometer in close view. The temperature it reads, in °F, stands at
-14 °F
